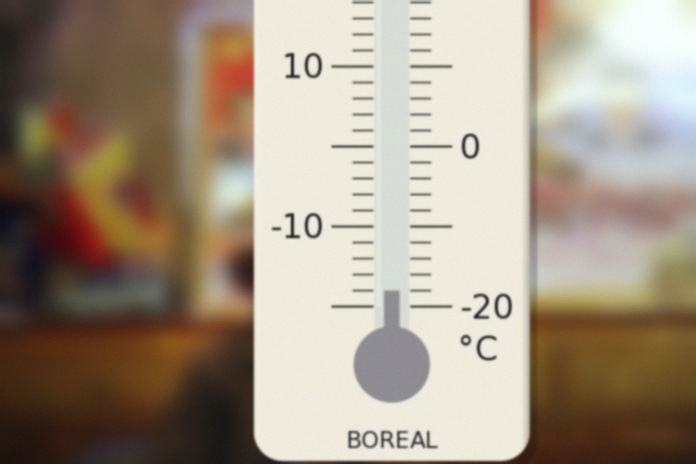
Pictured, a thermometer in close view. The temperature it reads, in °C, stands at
-18 °C
